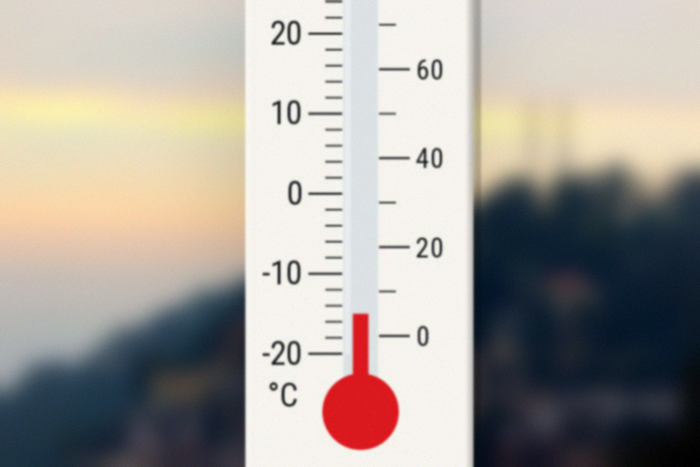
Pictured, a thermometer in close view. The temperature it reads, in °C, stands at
-15 °C
